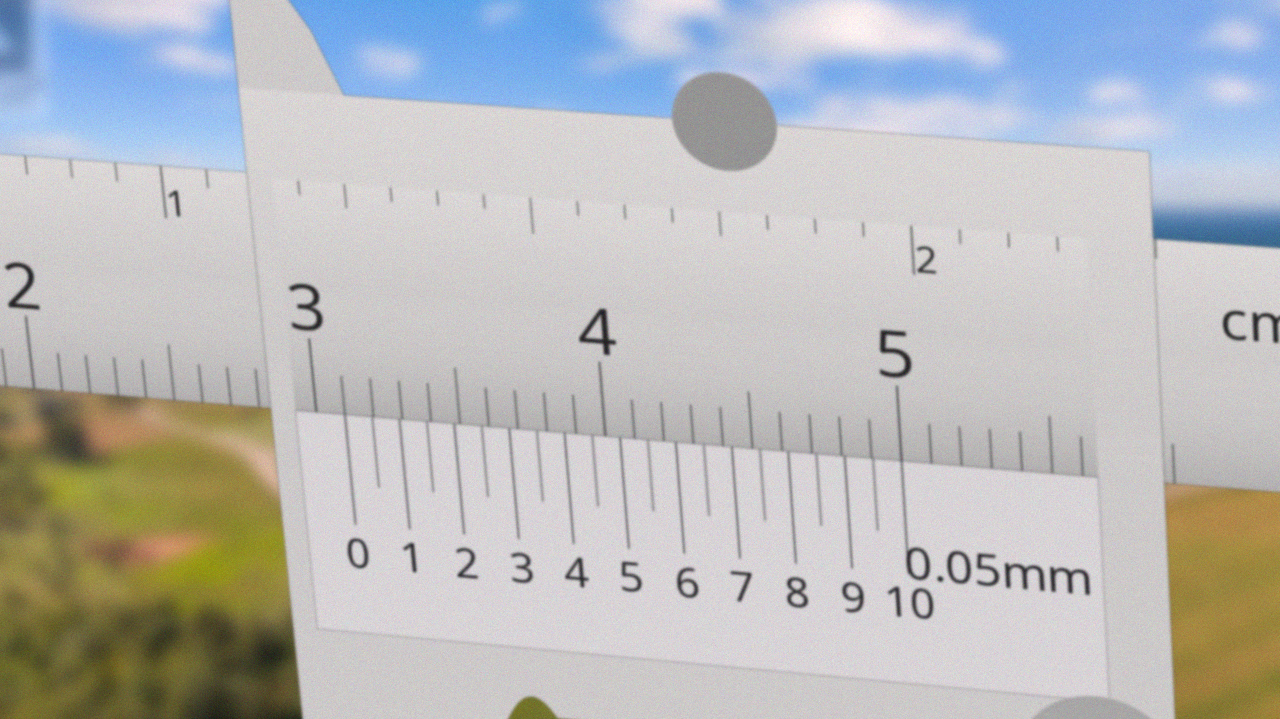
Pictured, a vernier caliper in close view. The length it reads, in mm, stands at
31.0 mm
